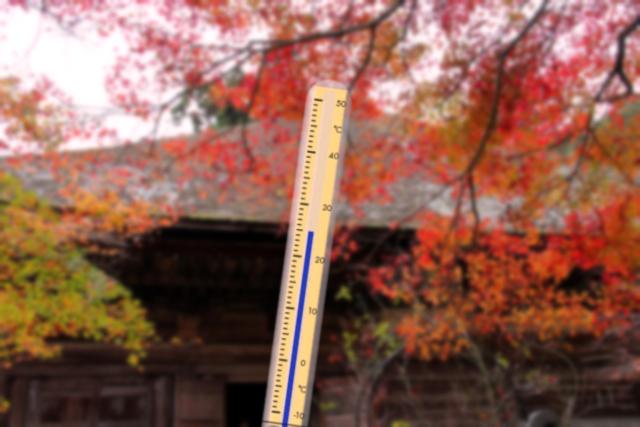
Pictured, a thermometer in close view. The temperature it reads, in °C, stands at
25 °C
